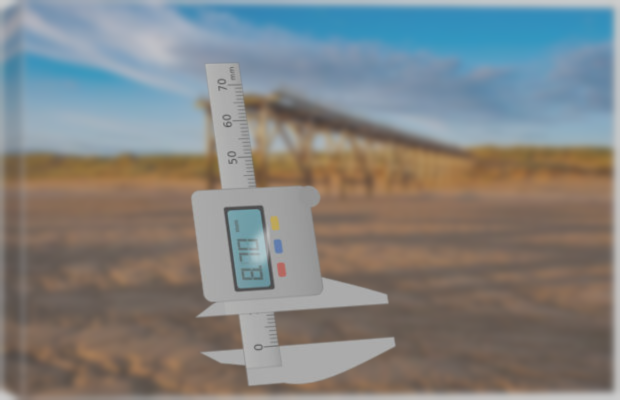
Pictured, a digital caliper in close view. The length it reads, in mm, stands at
8.70 mm
